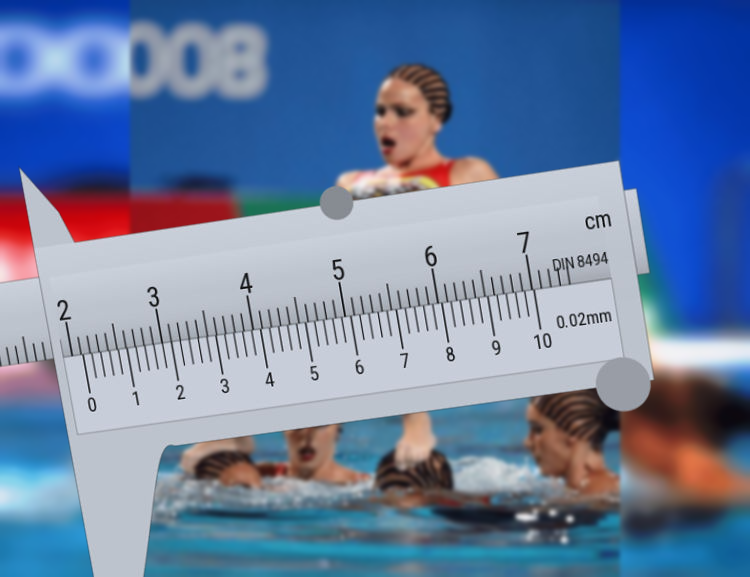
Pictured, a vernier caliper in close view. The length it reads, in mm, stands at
21.2 mm
